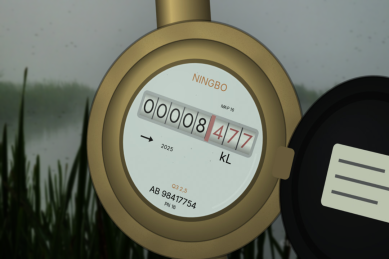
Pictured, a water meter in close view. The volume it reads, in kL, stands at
8.477 kL
